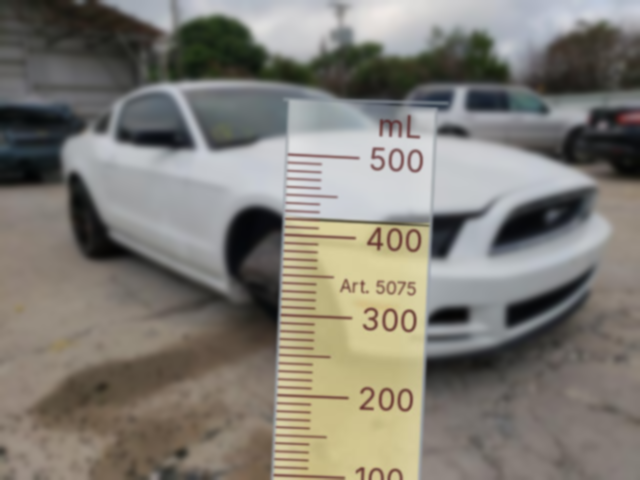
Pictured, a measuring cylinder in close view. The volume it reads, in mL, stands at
420 mL
